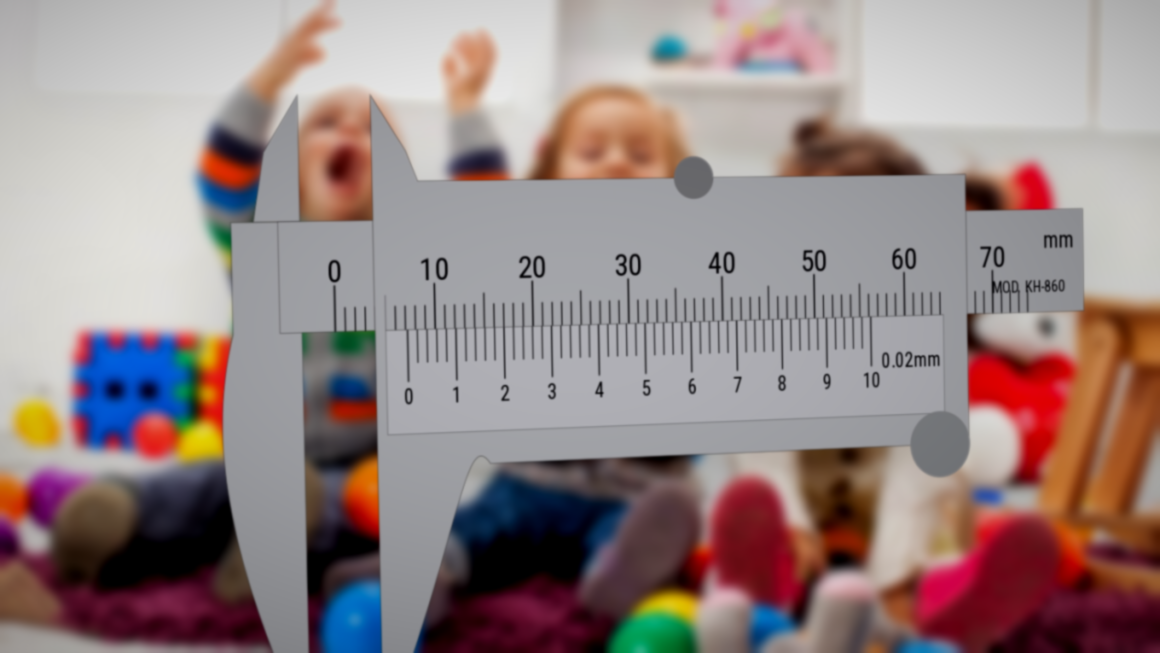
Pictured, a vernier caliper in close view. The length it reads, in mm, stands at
7.2 mm
